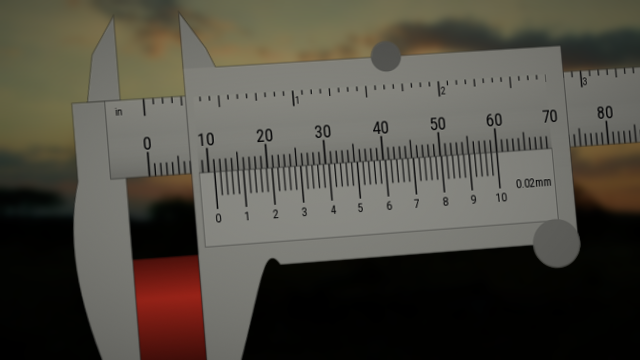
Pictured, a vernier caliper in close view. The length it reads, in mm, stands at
11.0 mm
